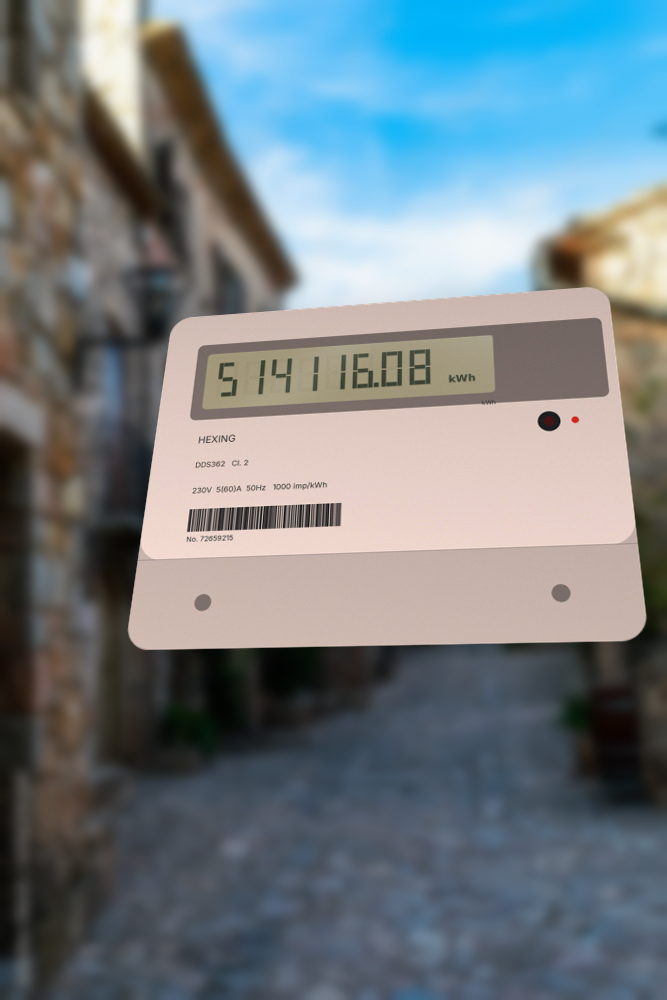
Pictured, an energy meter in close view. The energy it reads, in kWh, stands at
514116.08 kWh
